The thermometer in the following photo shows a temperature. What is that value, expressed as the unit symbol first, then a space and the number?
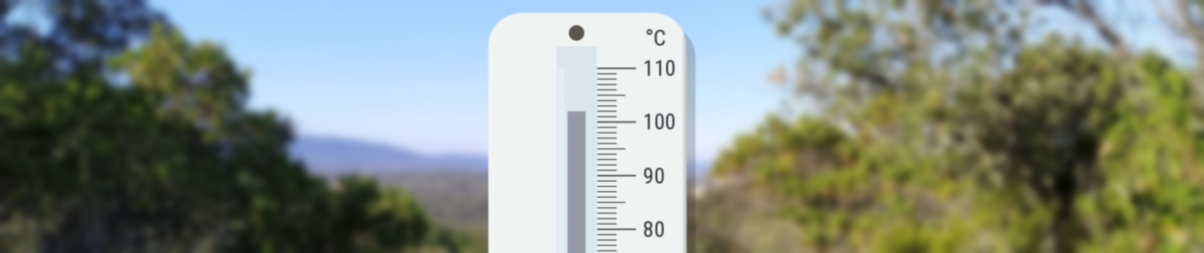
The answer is °C 102
